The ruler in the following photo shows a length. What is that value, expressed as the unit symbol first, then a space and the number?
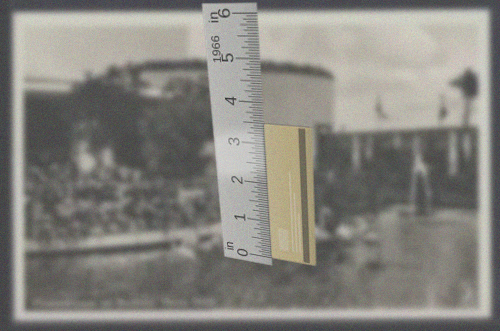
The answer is in 3.5
